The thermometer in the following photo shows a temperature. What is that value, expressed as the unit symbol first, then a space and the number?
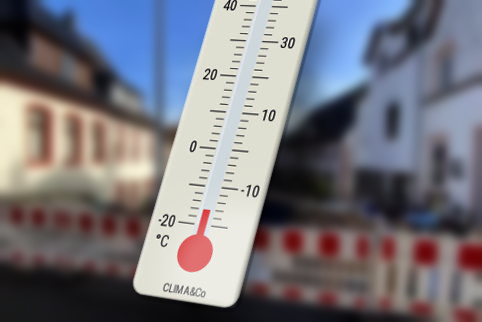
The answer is °C -16
